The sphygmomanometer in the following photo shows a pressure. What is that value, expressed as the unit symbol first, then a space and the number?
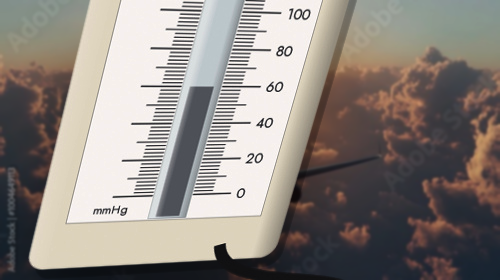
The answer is mmHg 60
